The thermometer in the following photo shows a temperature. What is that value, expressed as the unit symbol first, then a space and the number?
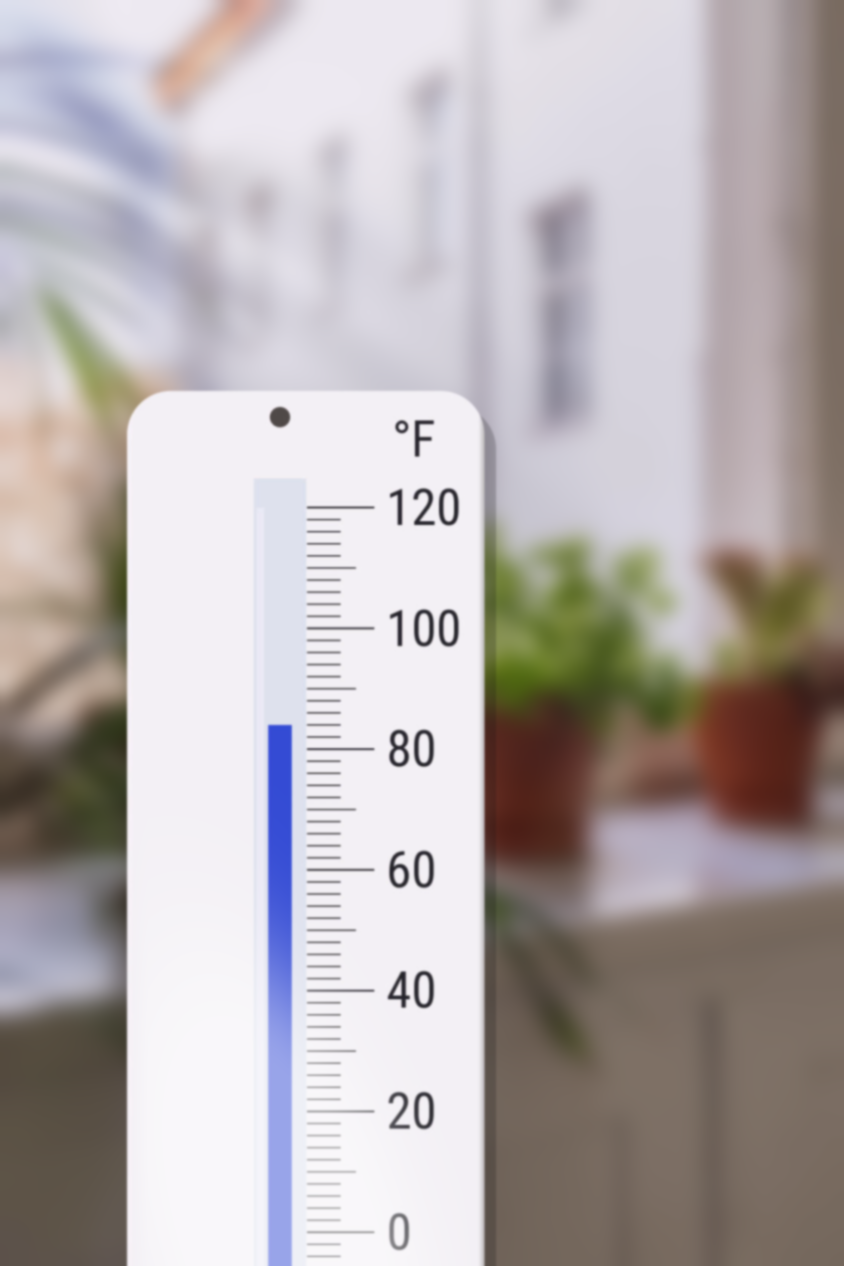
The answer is °F 84
